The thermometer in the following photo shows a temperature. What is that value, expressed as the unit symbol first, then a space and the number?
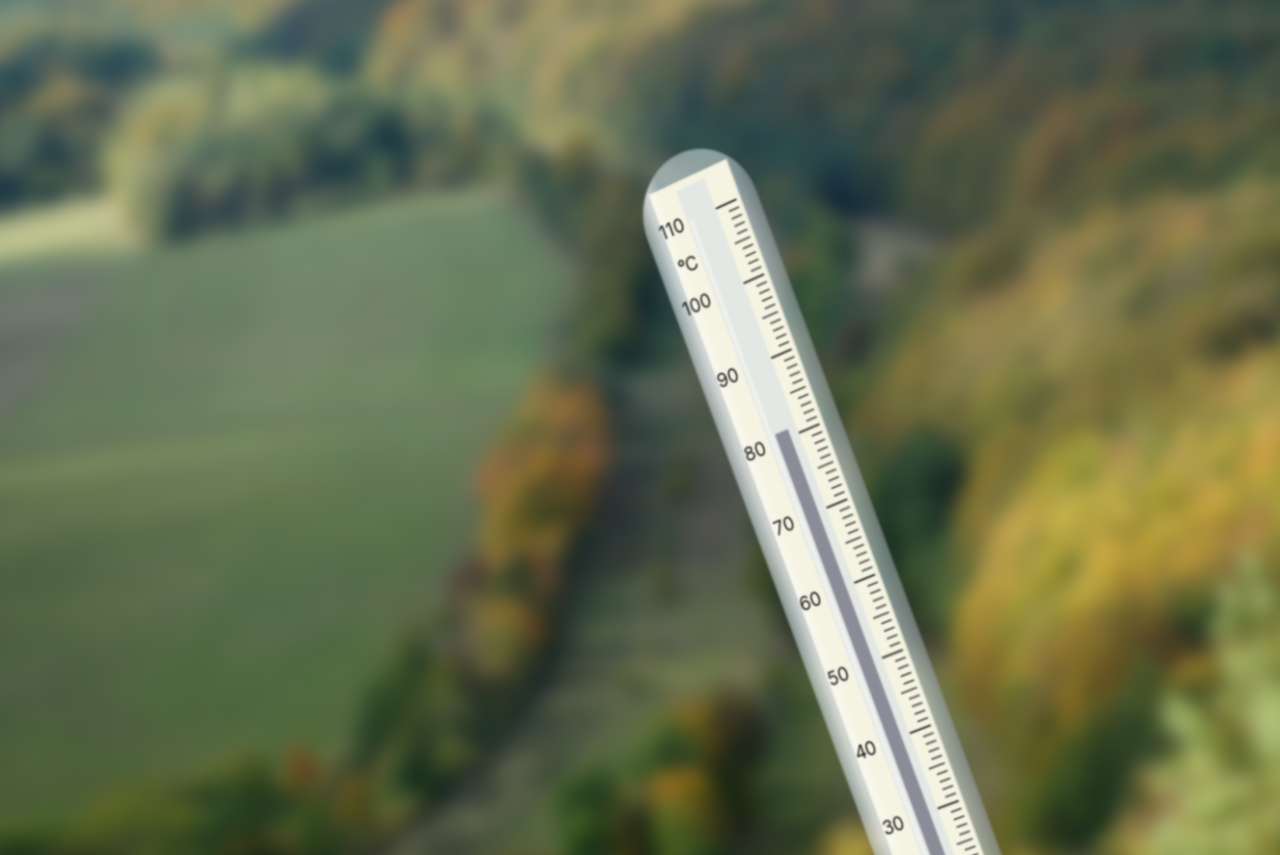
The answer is °C 81
